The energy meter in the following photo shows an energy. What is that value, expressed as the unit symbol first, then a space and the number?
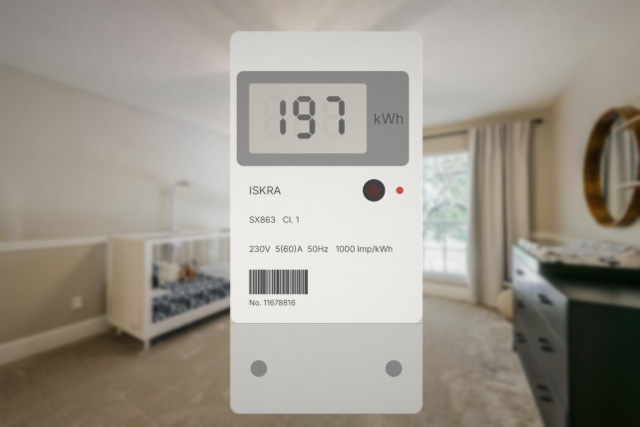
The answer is kWh 197
